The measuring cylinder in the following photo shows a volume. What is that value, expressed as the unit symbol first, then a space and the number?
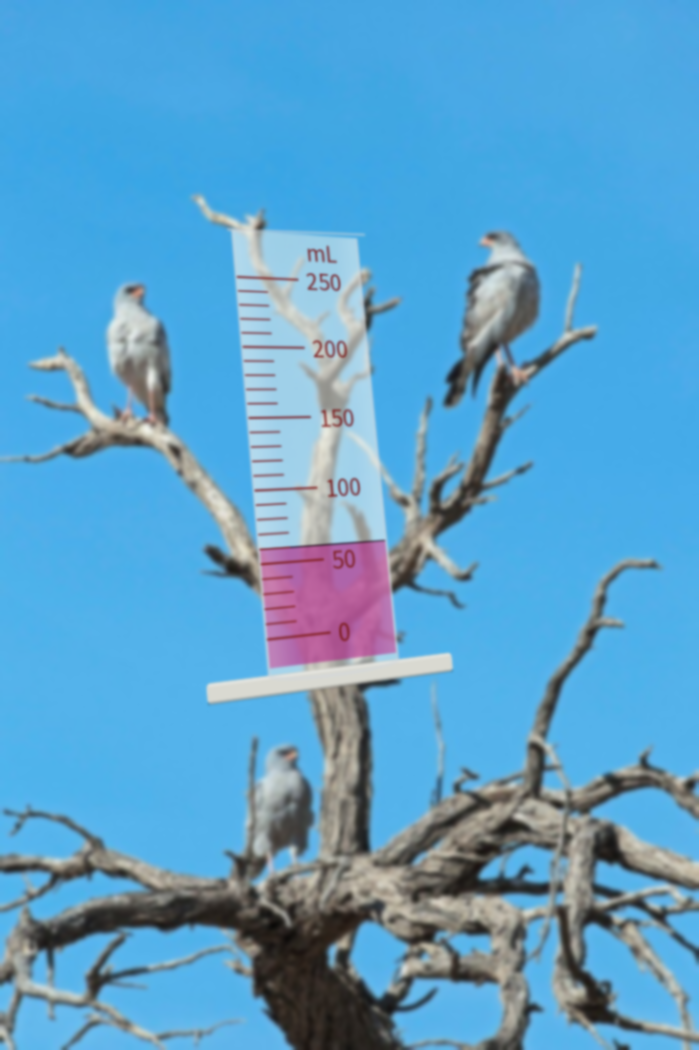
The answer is mL 60
